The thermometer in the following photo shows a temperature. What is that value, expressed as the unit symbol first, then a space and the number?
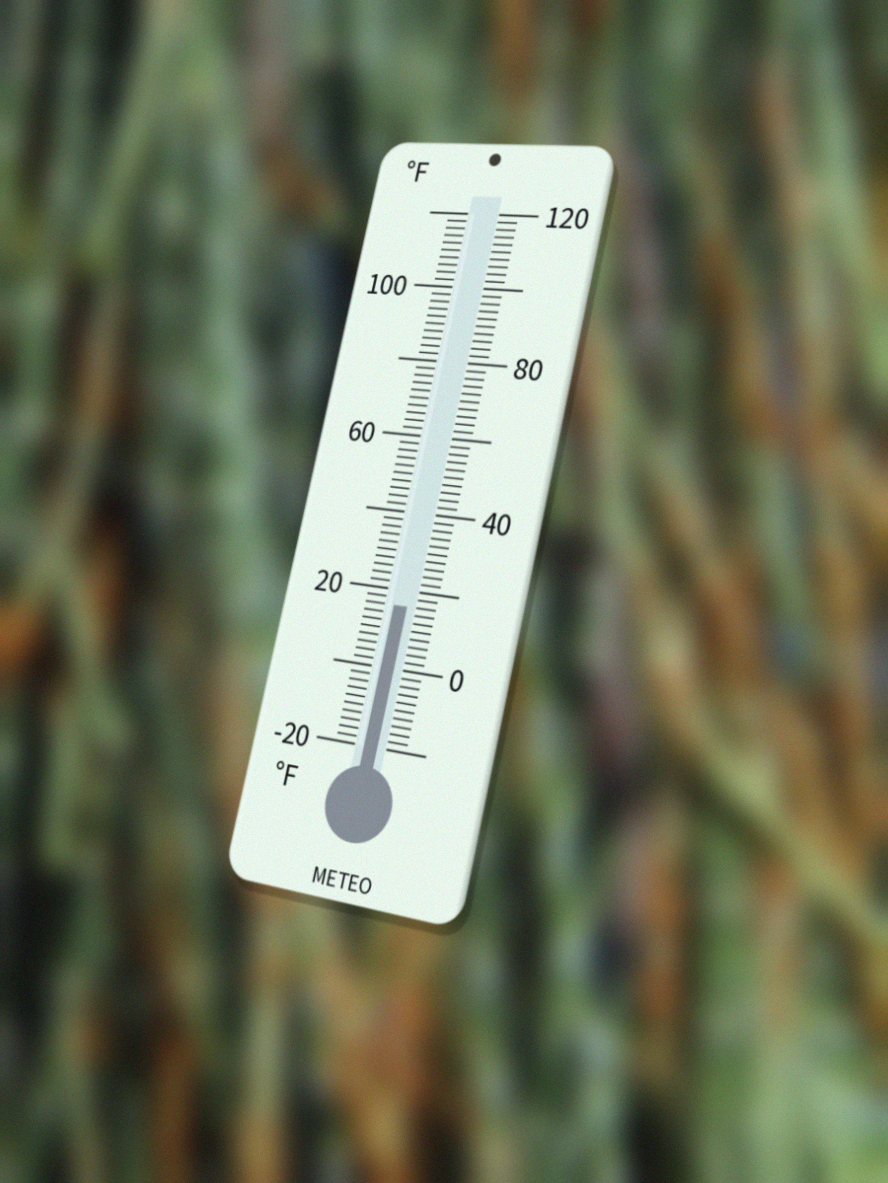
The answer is °F 16
